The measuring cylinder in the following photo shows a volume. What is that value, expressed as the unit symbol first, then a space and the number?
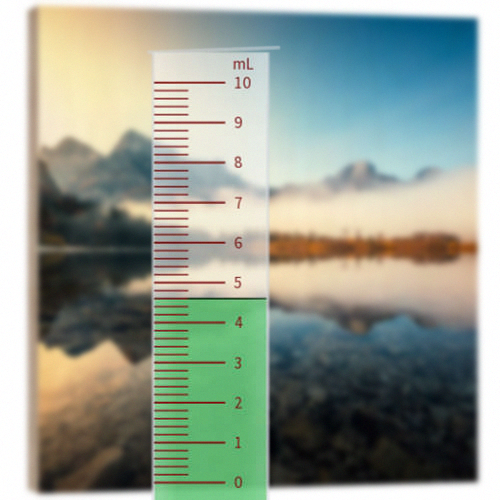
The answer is mL 4.6
